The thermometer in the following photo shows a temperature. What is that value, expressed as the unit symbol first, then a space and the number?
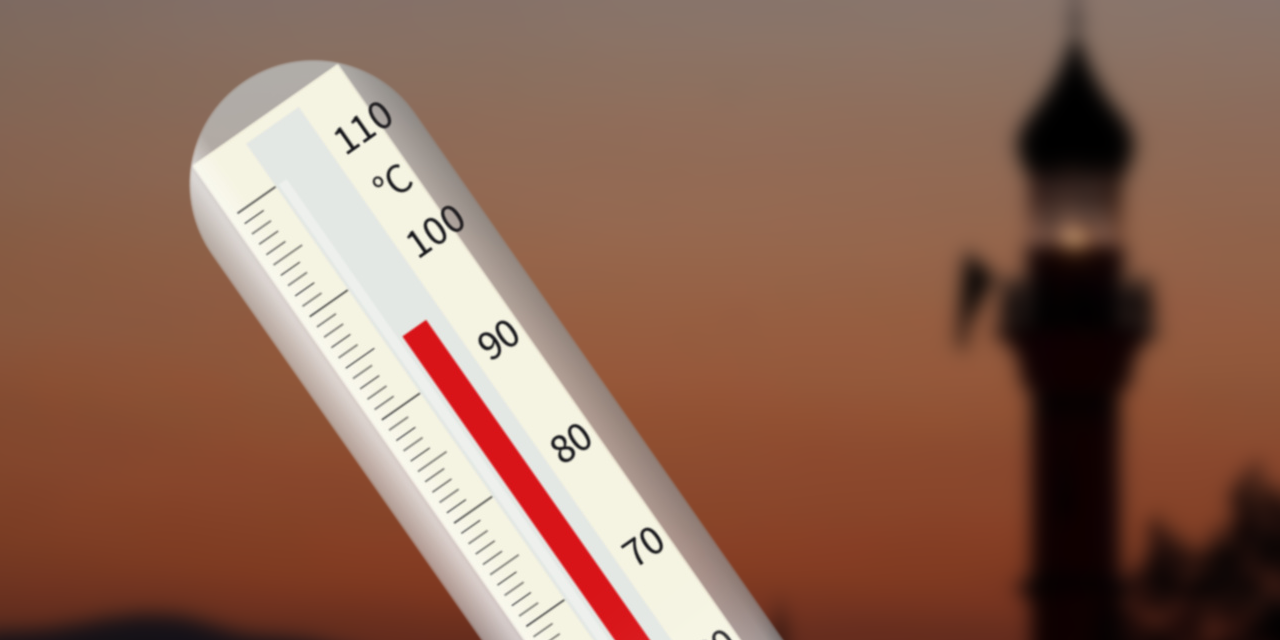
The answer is °C 94.5
